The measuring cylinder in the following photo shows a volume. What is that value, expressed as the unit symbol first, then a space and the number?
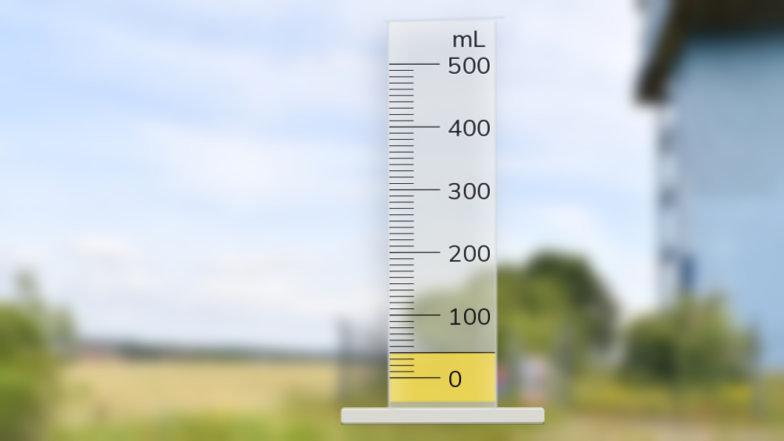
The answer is mL 40
